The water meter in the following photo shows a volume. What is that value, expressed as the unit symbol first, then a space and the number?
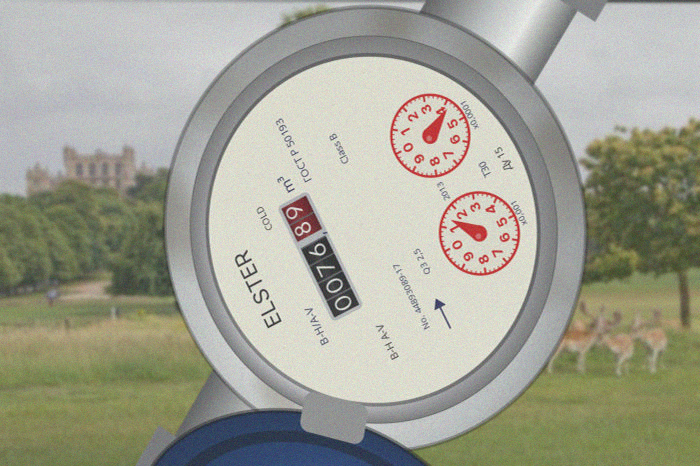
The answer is m³ 76.8914
